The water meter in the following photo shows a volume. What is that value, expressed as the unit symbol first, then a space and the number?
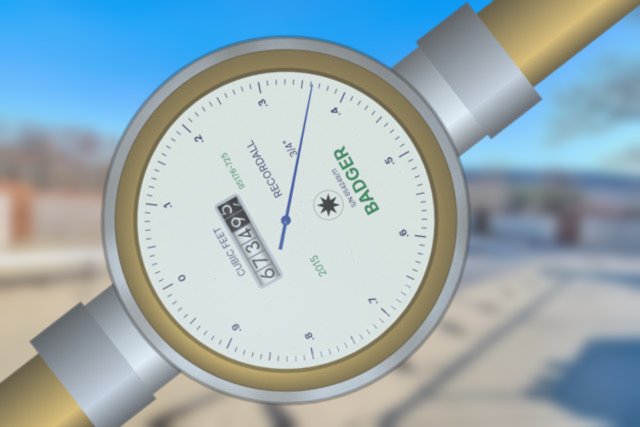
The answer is ft³ 673495.36
